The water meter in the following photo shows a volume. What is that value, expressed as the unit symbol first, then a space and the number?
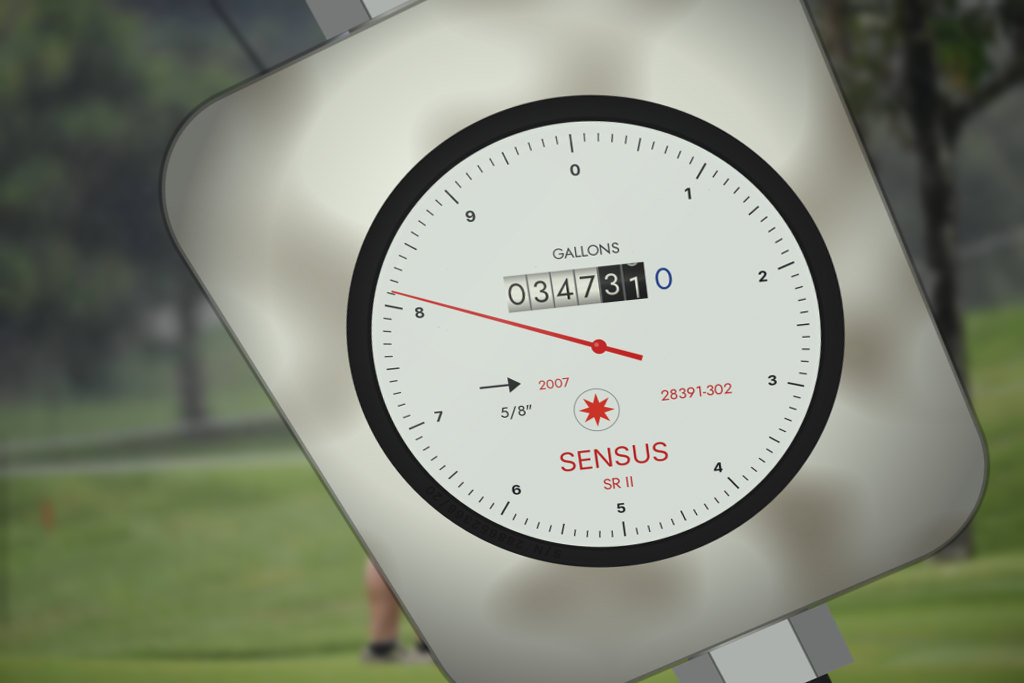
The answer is gal 347308.1
